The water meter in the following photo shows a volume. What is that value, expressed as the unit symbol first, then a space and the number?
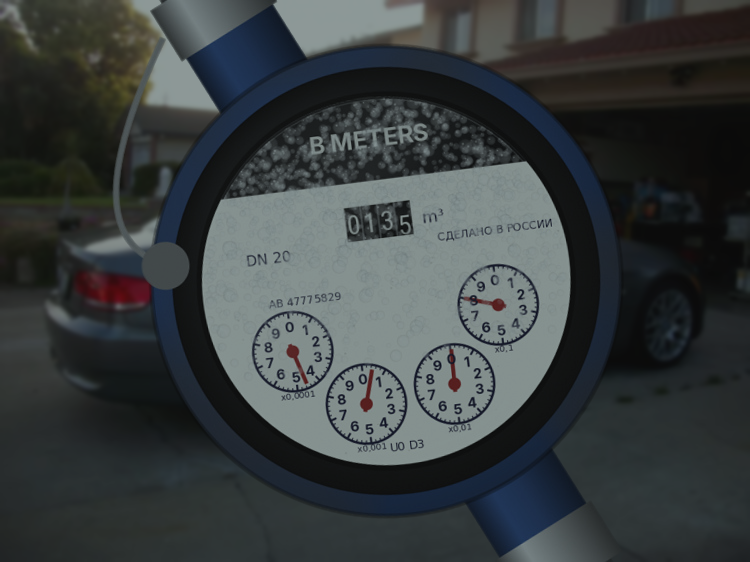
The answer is m³ 134.8004
